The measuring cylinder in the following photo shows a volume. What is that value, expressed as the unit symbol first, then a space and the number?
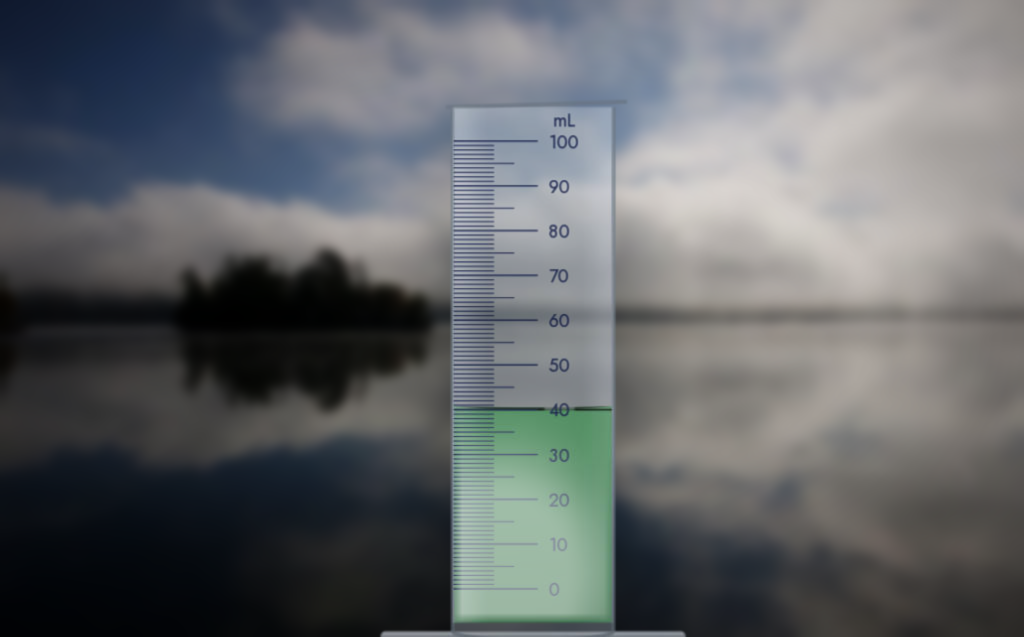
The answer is mL 40
